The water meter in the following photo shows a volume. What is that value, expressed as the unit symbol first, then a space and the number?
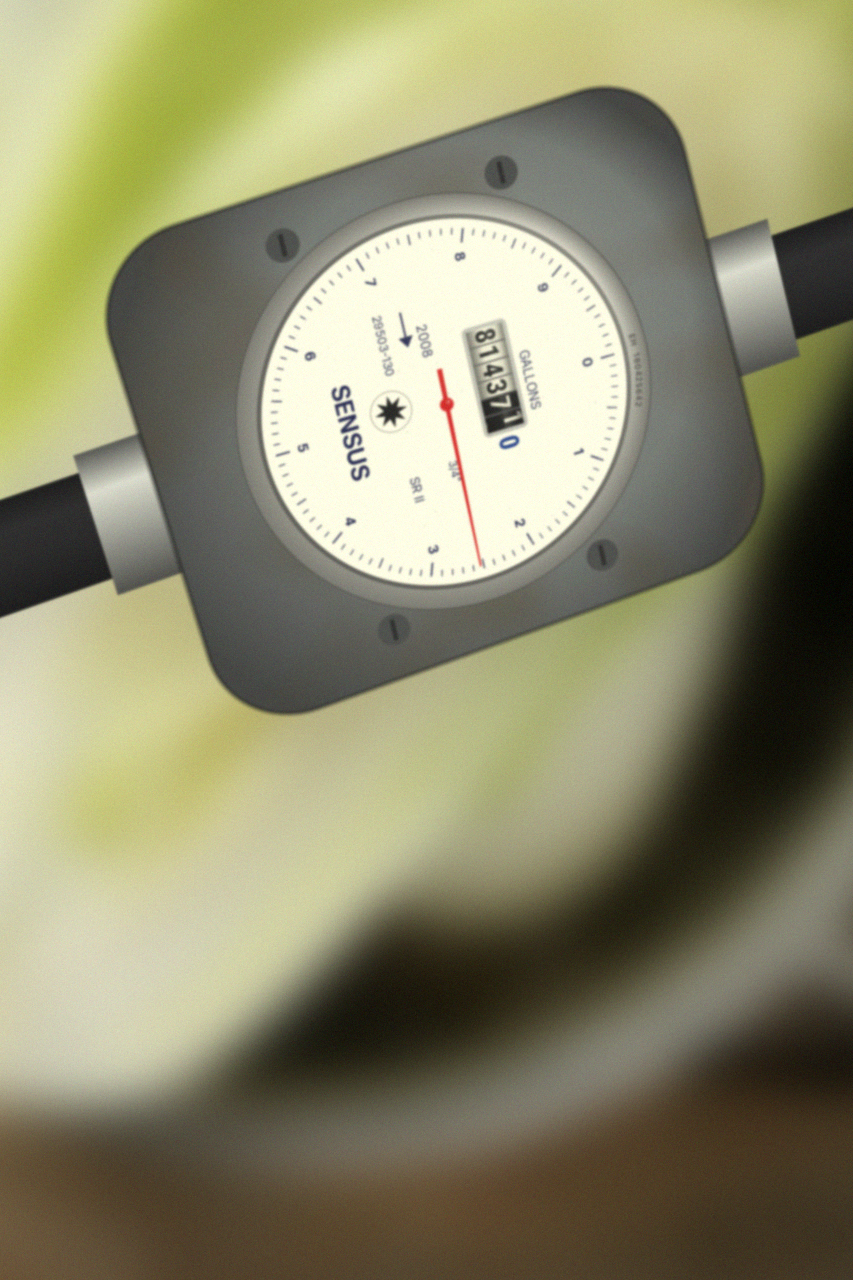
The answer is gal 8143712.5
